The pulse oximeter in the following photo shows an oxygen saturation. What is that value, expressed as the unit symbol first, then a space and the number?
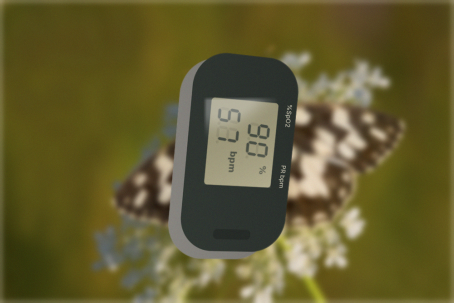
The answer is % 90
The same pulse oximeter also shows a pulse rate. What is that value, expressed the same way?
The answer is bpm 57
